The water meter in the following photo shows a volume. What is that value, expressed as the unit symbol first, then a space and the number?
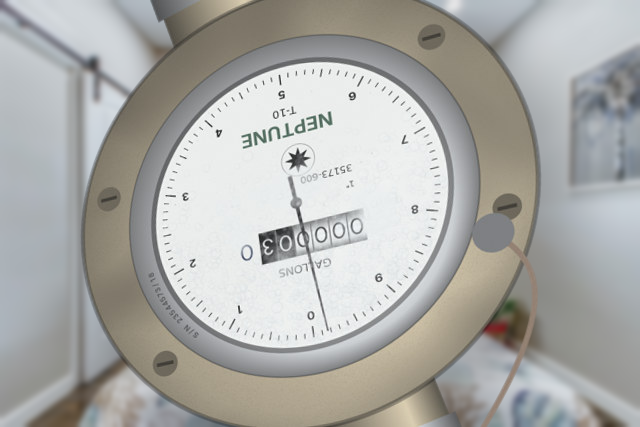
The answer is gal 29.8
